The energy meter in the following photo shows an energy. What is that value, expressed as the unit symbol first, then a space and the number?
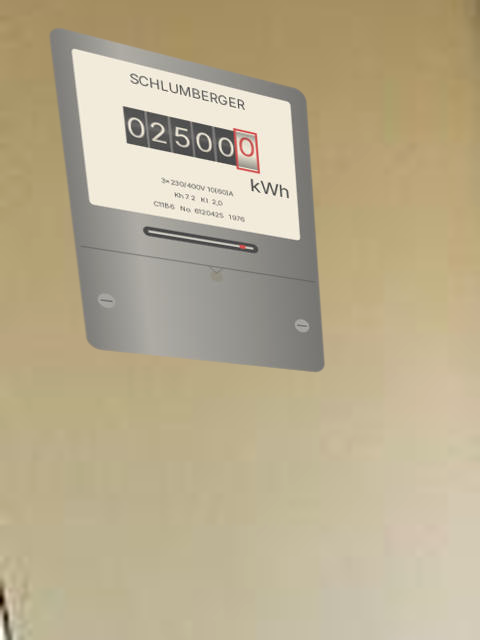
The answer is kWh 2500.0
